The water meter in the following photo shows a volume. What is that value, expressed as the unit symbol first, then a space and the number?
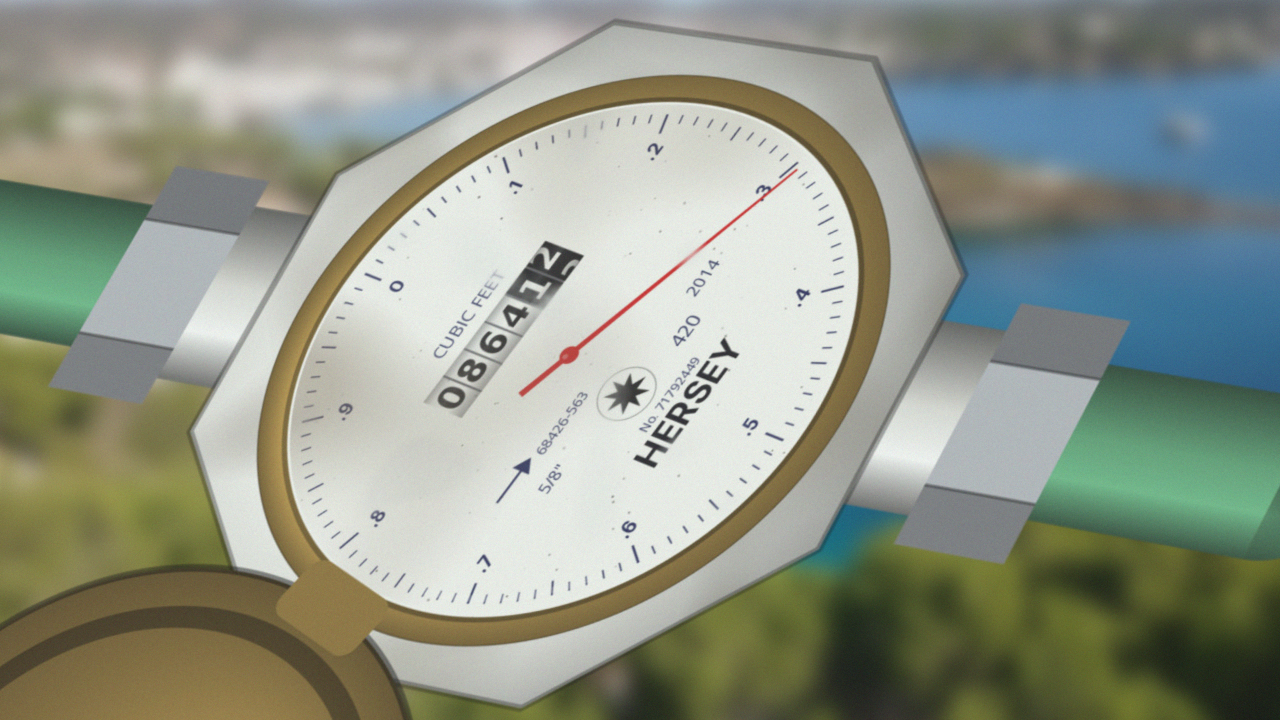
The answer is ft³ 86412.30
